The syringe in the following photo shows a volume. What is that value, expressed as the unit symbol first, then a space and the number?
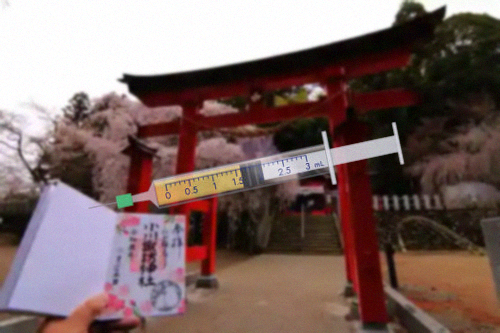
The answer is mL 1.6
